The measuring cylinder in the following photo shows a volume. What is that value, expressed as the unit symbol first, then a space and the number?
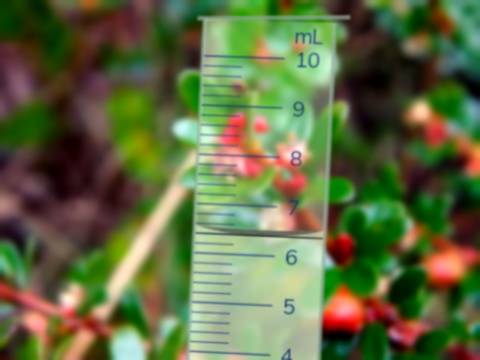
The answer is mL 6.4
